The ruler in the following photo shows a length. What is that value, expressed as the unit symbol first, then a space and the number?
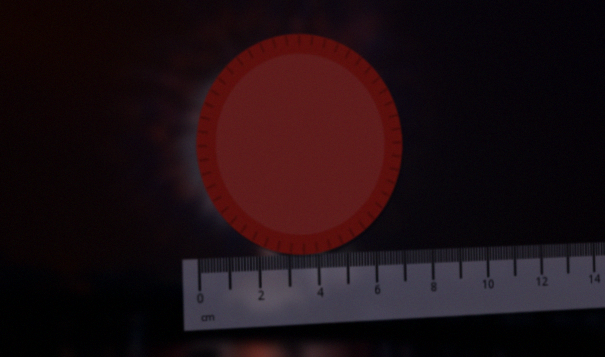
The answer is cm 7
